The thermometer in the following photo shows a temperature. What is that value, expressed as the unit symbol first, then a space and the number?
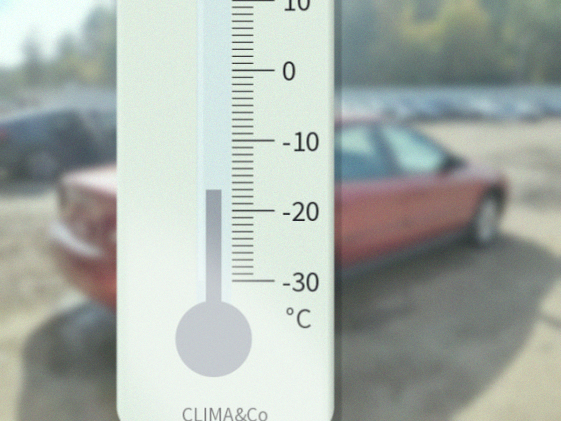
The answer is °C -17
